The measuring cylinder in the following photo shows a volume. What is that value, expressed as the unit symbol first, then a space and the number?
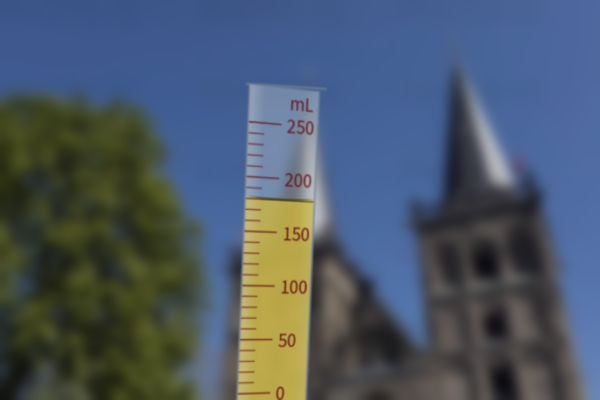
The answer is mL 180
